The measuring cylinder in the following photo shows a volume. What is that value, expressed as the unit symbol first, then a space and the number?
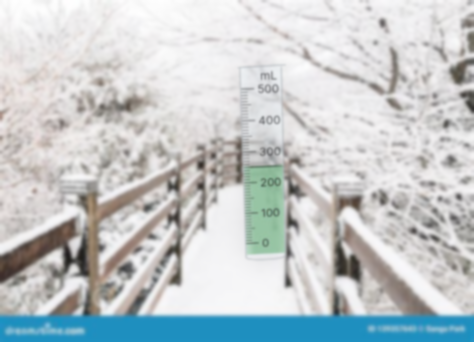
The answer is mL 250
